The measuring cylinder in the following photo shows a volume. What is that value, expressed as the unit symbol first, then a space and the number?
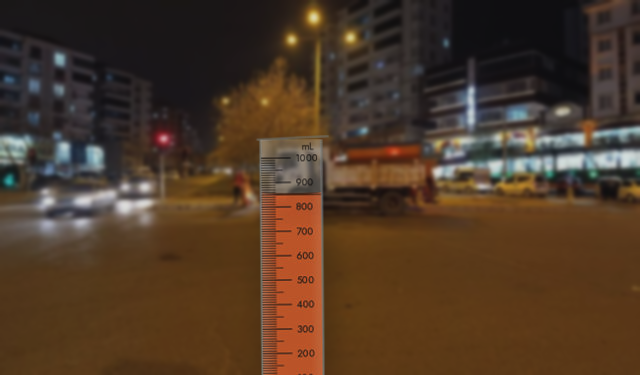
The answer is mL 850
